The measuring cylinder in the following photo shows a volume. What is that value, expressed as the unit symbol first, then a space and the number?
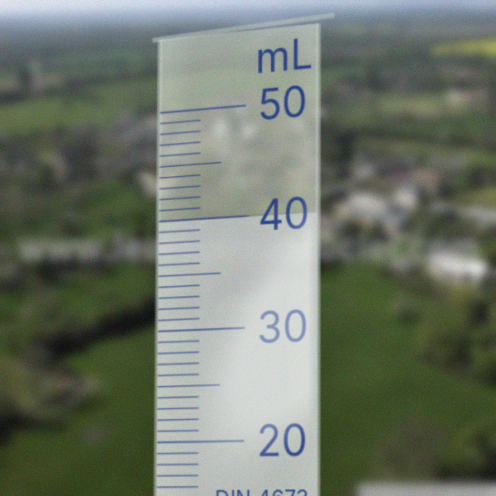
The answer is mL 40
